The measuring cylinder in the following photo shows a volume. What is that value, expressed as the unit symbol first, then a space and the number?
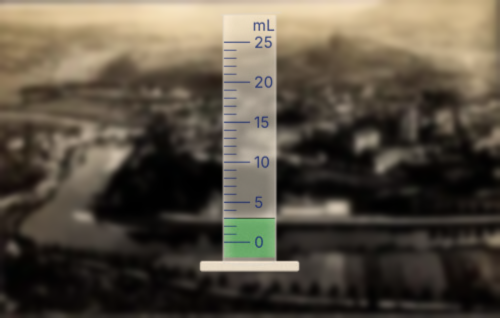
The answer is mL 3
